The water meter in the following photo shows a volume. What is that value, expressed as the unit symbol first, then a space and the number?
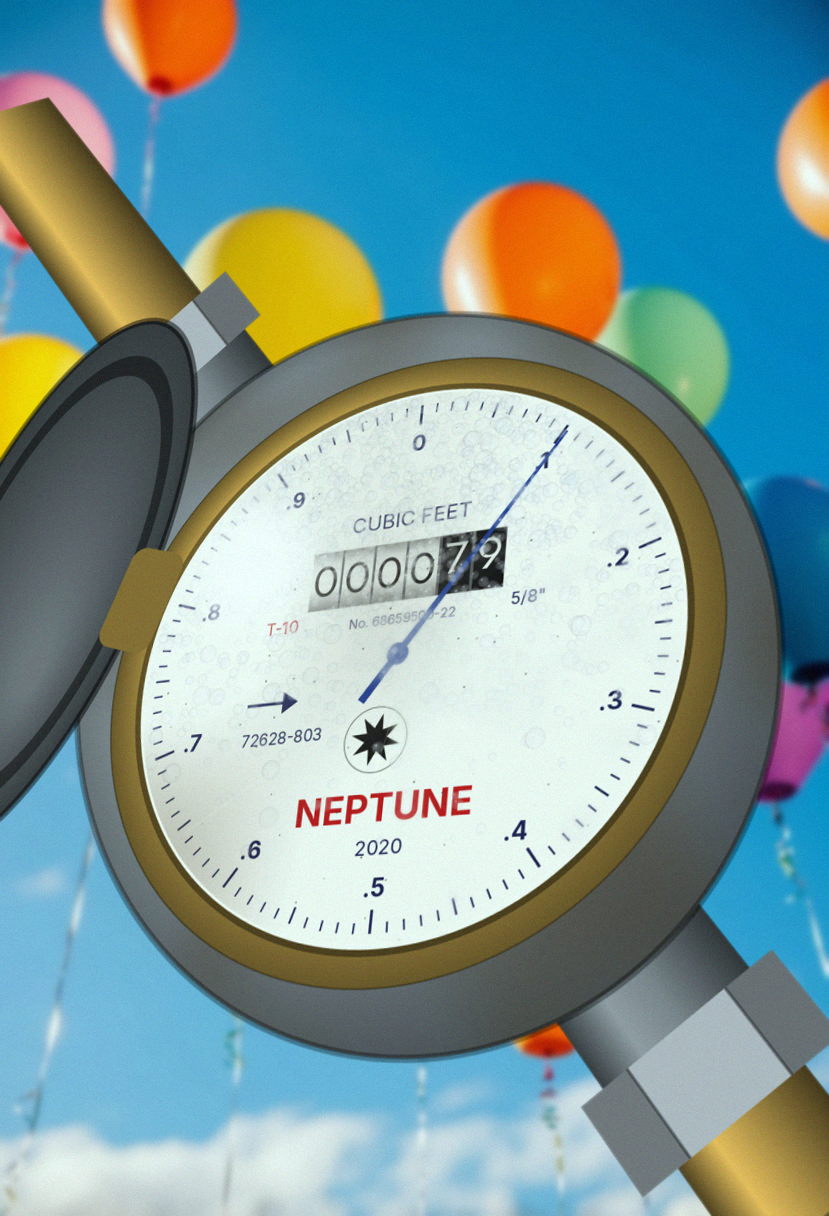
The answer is ft³ 79.10
